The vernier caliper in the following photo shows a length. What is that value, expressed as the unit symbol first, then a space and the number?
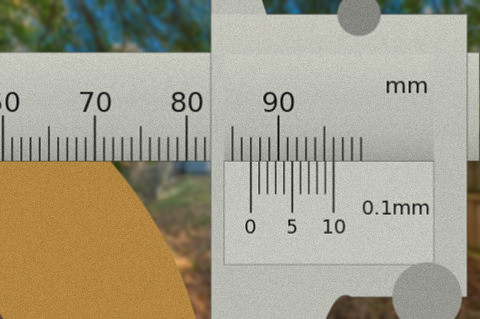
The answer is mm 87.0
